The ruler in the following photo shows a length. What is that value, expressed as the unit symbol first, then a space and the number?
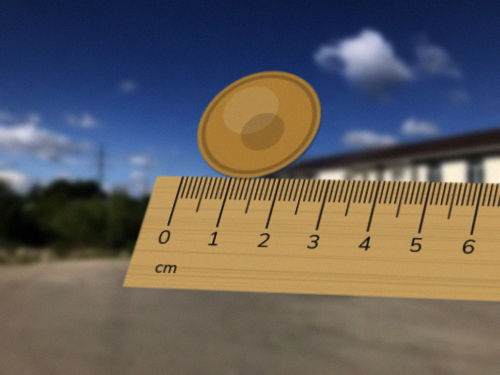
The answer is cm 2.5
